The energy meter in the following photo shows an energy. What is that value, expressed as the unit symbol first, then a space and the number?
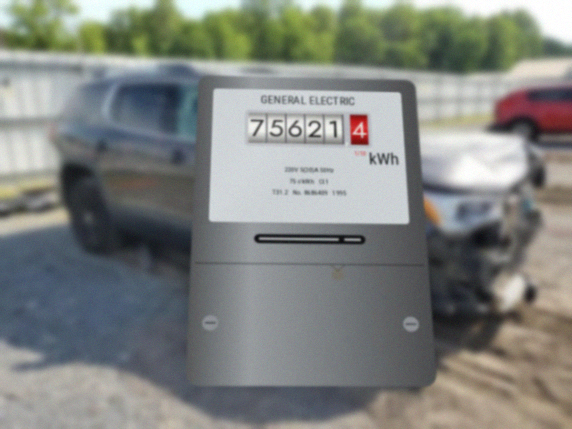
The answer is kWh 75621.4
